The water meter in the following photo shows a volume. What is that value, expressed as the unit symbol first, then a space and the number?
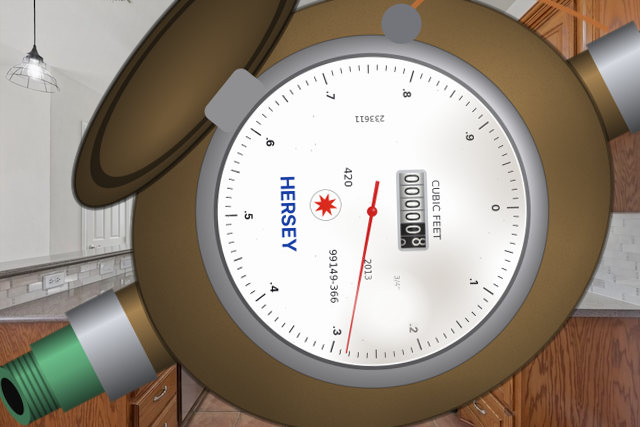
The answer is ft³ 8.28
